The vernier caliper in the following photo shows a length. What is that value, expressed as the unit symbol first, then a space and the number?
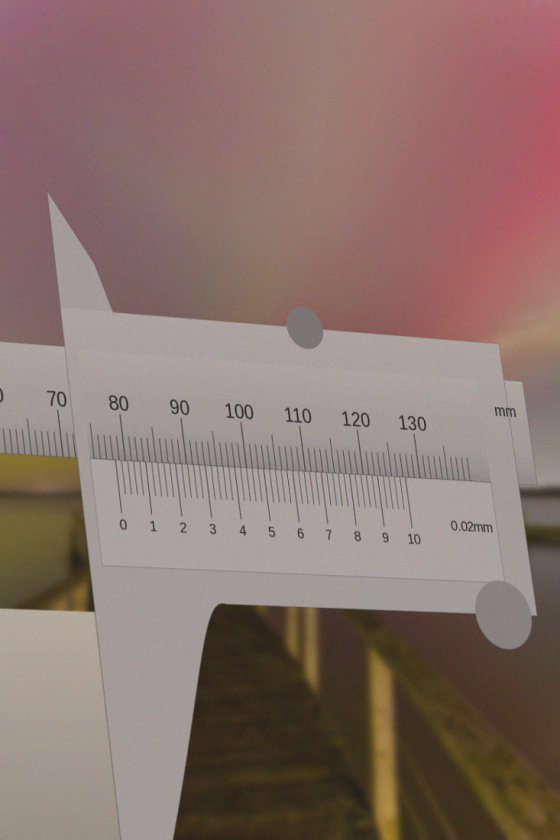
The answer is mm 78.4
